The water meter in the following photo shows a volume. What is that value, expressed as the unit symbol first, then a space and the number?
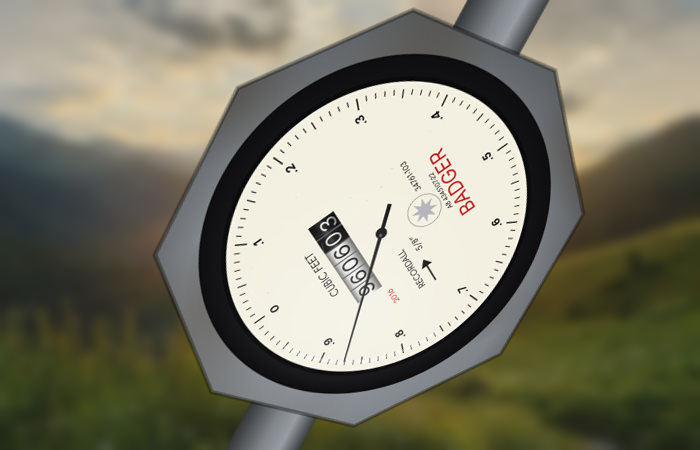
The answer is ft³ 960602.87
